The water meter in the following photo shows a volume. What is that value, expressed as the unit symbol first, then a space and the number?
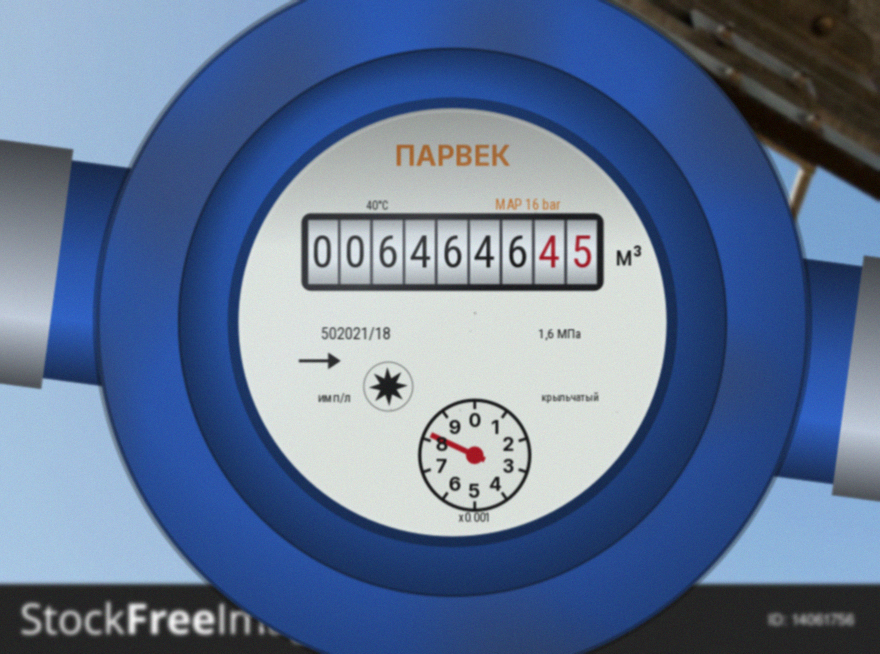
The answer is m³ 64646.458
